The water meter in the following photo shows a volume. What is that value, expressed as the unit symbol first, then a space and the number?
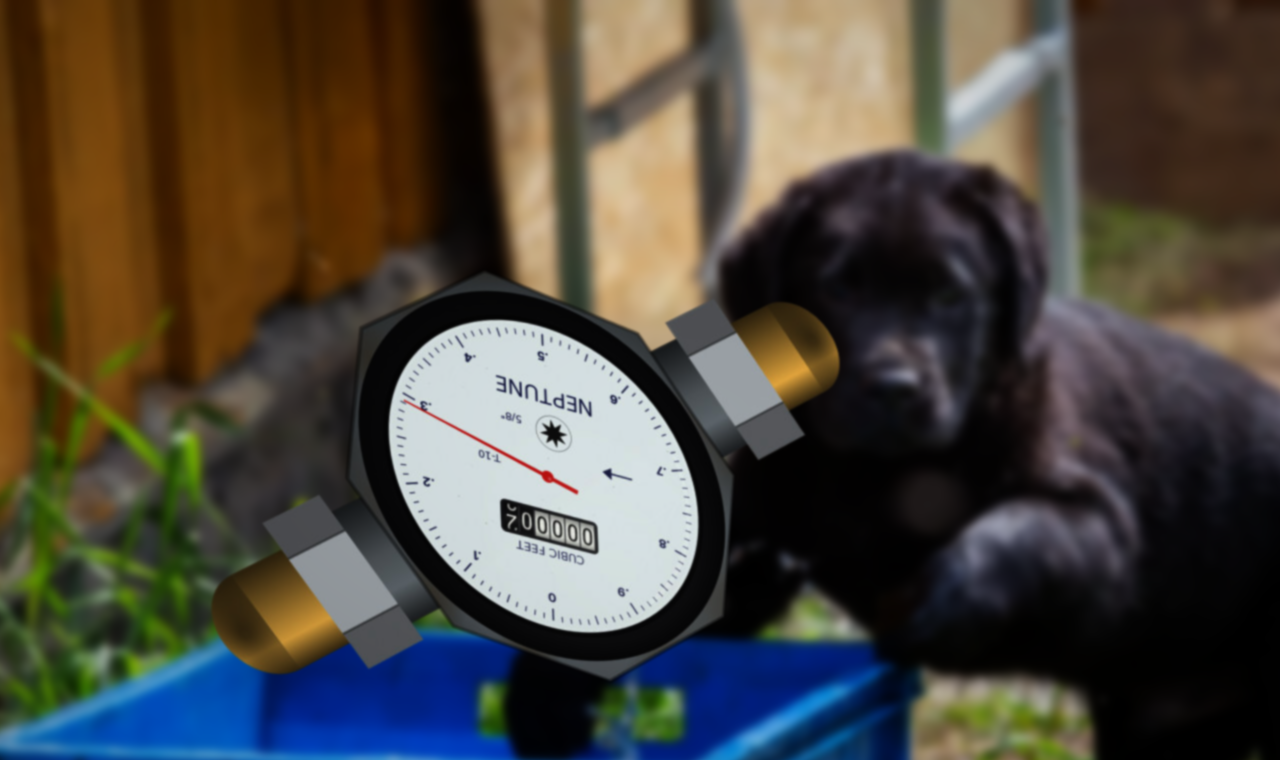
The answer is ft³ 2.29
